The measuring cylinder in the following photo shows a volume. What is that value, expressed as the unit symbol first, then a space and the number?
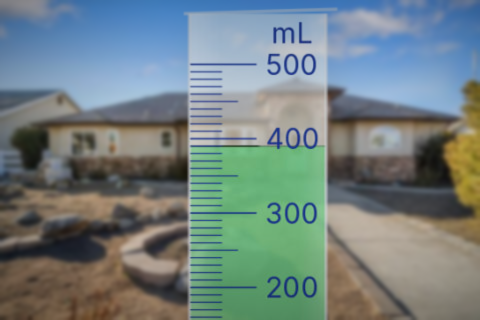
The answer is mL 390
